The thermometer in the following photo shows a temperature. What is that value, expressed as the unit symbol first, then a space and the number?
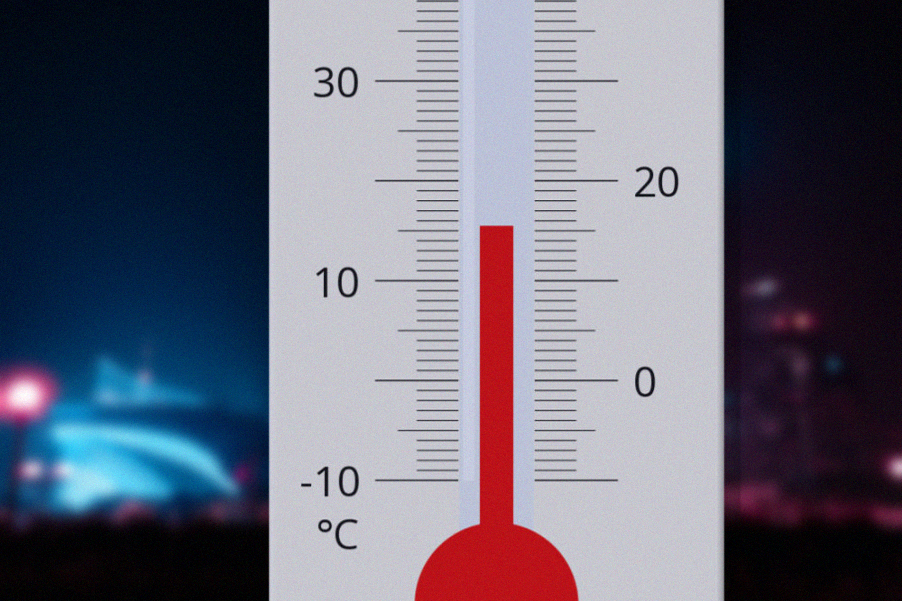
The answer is °C 15.5
